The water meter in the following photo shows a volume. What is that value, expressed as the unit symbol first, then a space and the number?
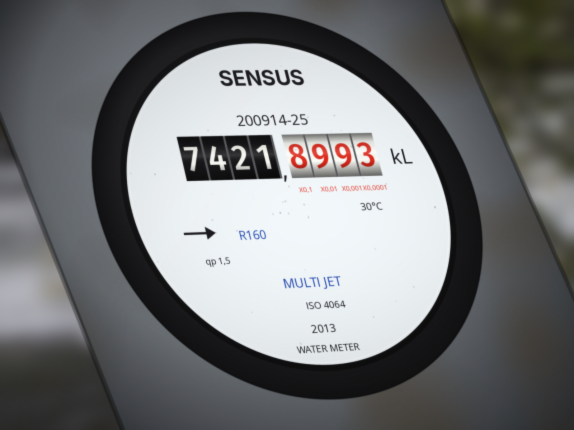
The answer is kL 7421.8993
